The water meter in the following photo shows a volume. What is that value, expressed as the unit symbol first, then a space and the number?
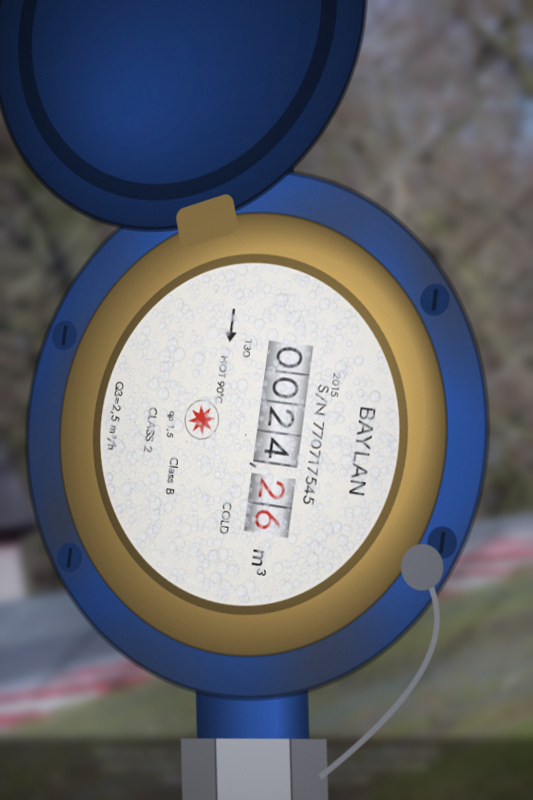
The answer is m³ 24.26
